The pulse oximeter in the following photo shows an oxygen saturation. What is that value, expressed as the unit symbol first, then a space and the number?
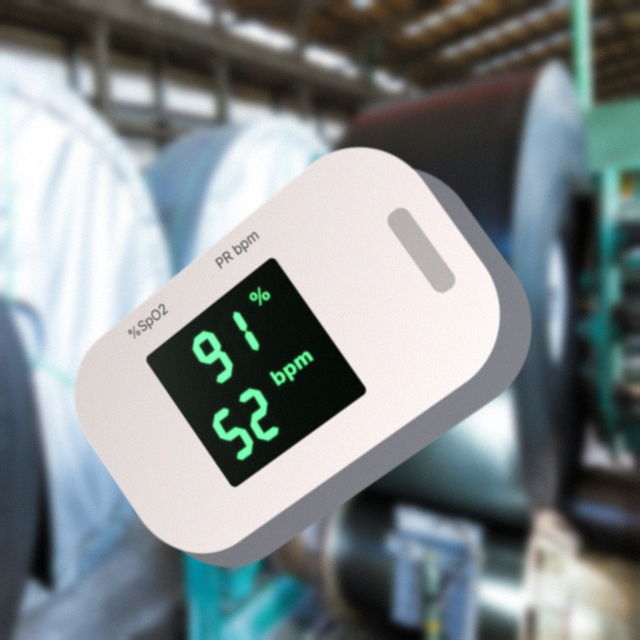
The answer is % 91
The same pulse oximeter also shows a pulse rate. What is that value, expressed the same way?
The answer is bpm 52
